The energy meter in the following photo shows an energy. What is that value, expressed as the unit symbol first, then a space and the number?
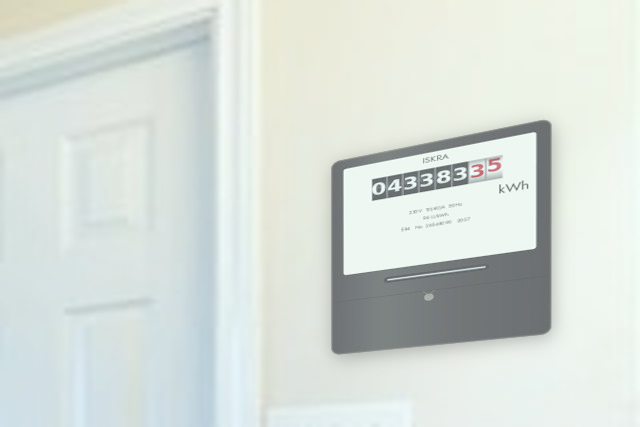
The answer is kWh 43383.35
